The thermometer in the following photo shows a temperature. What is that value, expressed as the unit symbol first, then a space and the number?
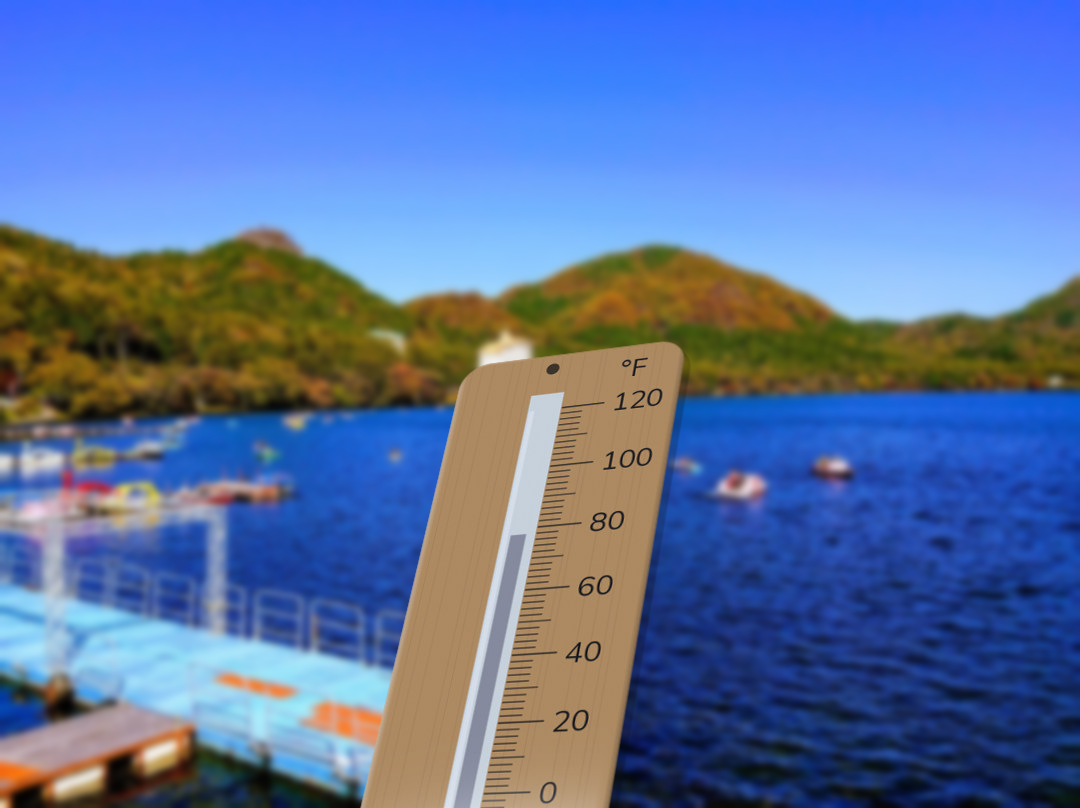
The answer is °F 78
